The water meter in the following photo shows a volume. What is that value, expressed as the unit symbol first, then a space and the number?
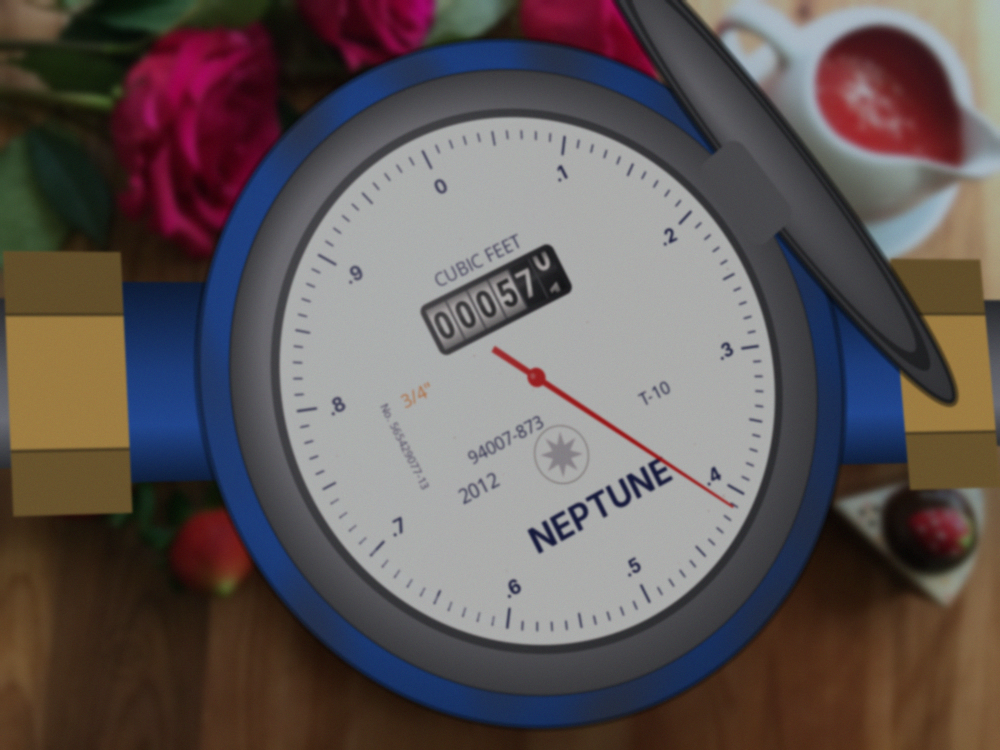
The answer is ft³ 570.41
